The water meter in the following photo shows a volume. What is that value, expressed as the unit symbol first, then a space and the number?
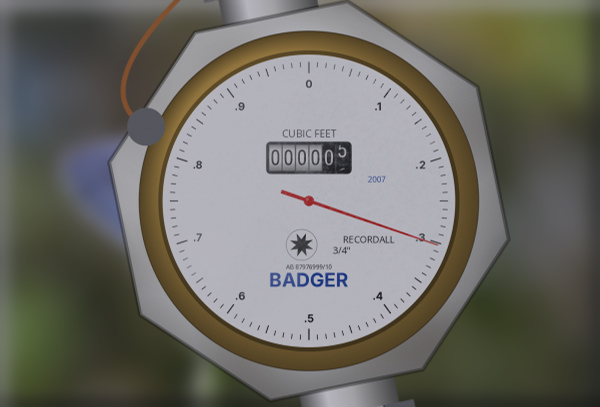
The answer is ft³ 5.30
